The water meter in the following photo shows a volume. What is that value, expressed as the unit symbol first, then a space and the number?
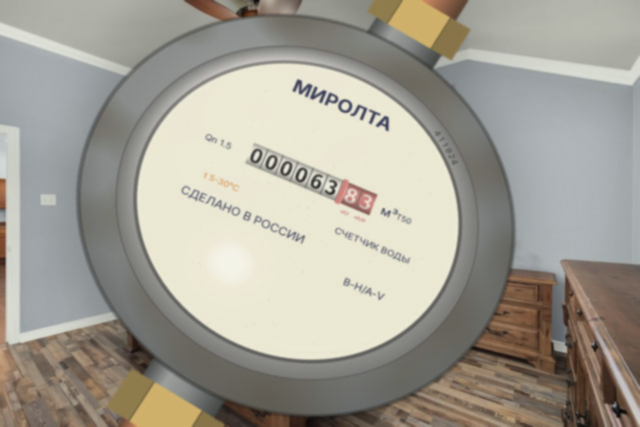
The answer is m³ 63.83
